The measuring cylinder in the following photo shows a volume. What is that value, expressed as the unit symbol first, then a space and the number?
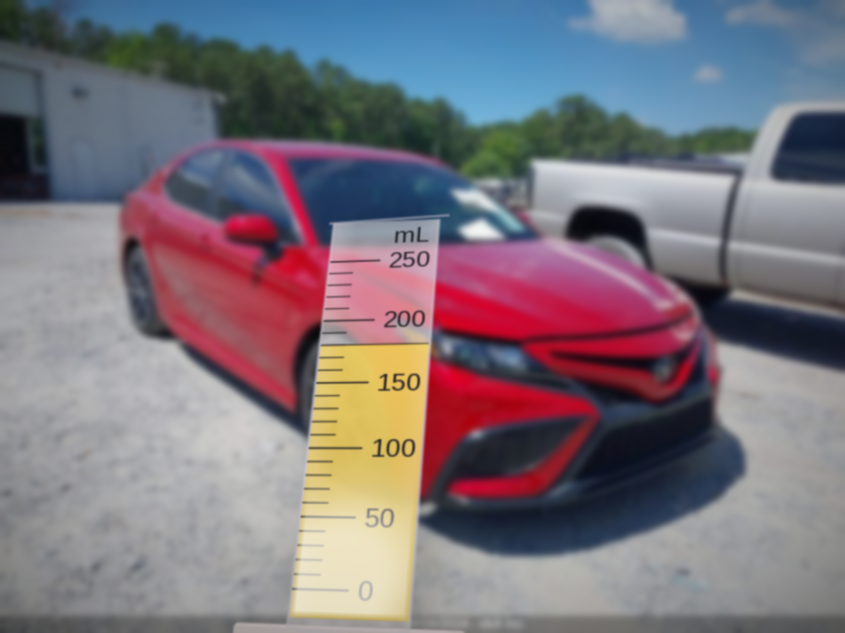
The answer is mL 180
